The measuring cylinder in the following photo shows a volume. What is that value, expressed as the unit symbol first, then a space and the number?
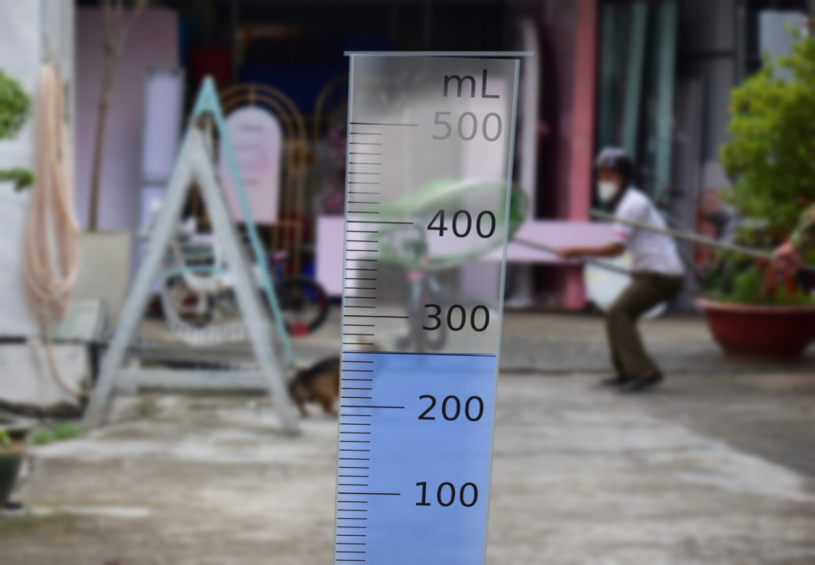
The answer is mL 260
